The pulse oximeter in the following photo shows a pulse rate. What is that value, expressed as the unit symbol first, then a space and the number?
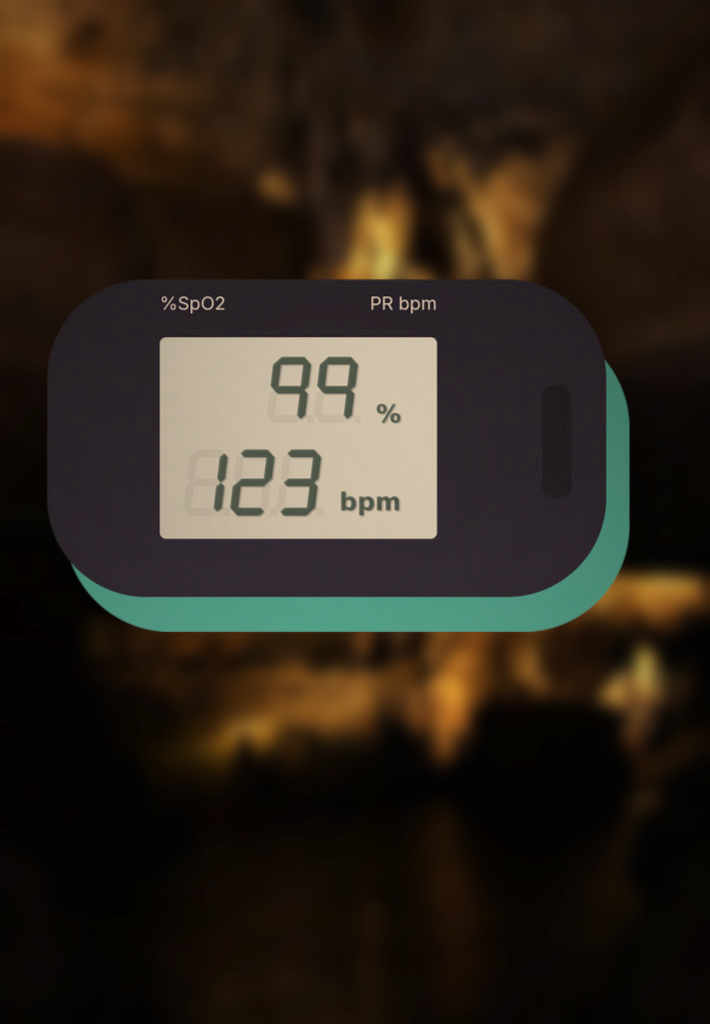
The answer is bpm 123
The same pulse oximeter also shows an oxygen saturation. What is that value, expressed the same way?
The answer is % 99
